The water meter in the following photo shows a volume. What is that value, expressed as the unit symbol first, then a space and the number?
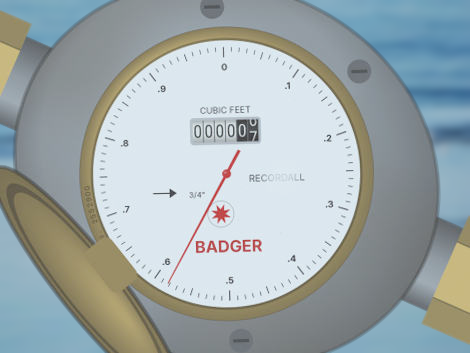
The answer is ft³ 6.58
